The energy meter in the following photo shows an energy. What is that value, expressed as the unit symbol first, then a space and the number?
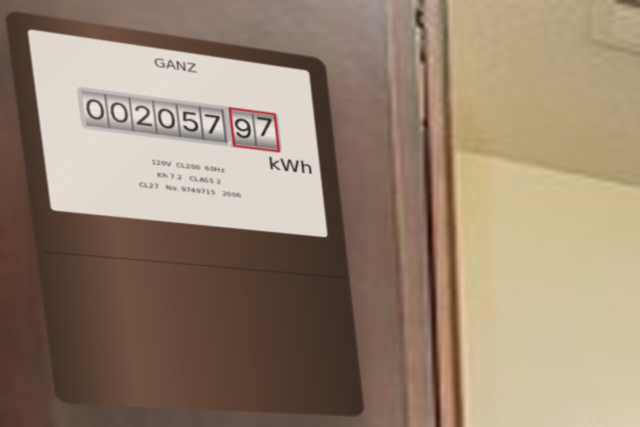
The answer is kWh 2057.97
